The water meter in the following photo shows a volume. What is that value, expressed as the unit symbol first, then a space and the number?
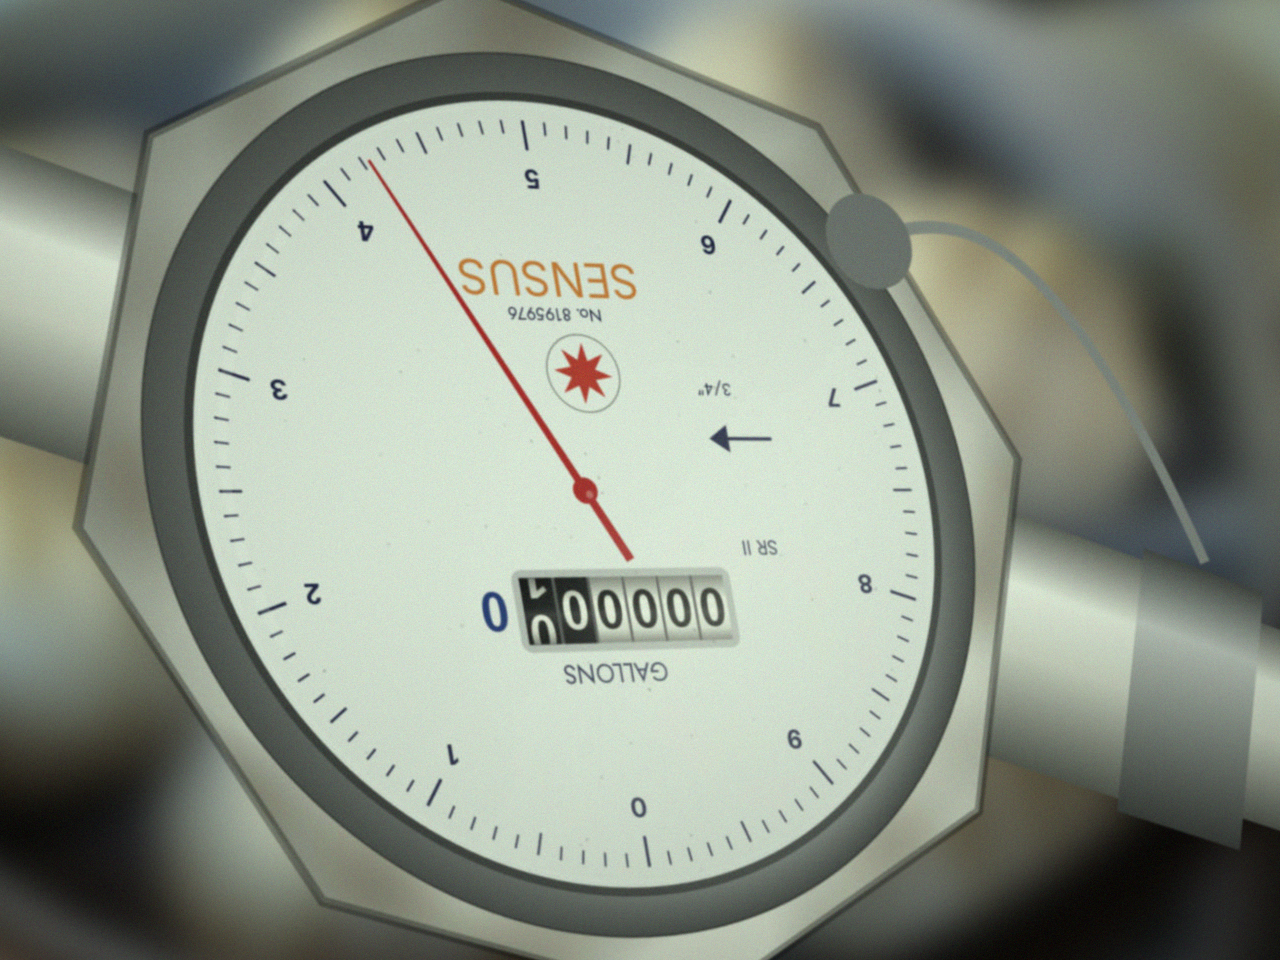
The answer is gal 4.2
